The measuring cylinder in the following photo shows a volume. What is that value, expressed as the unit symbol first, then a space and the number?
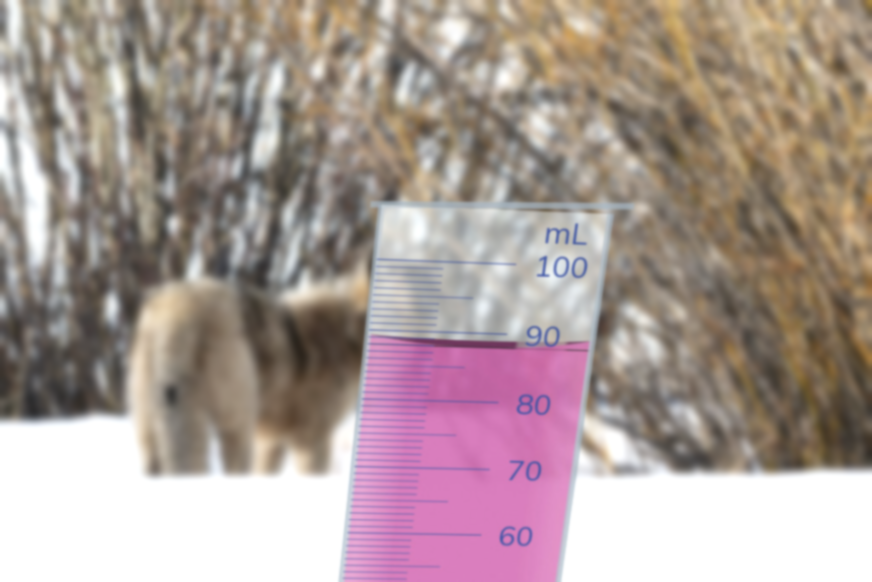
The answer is mL 88
